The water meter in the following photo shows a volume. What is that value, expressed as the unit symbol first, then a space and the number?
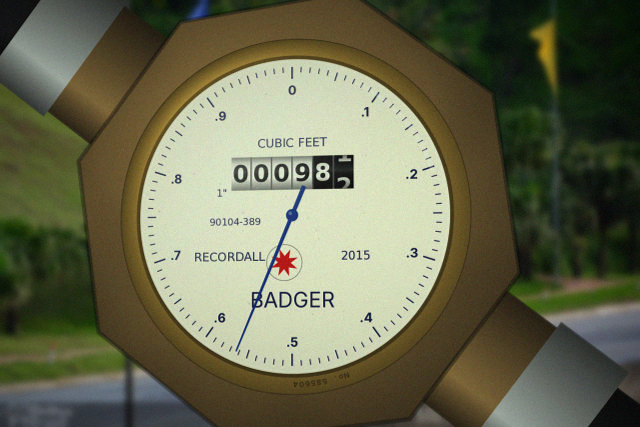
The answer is ft³ 981.56
